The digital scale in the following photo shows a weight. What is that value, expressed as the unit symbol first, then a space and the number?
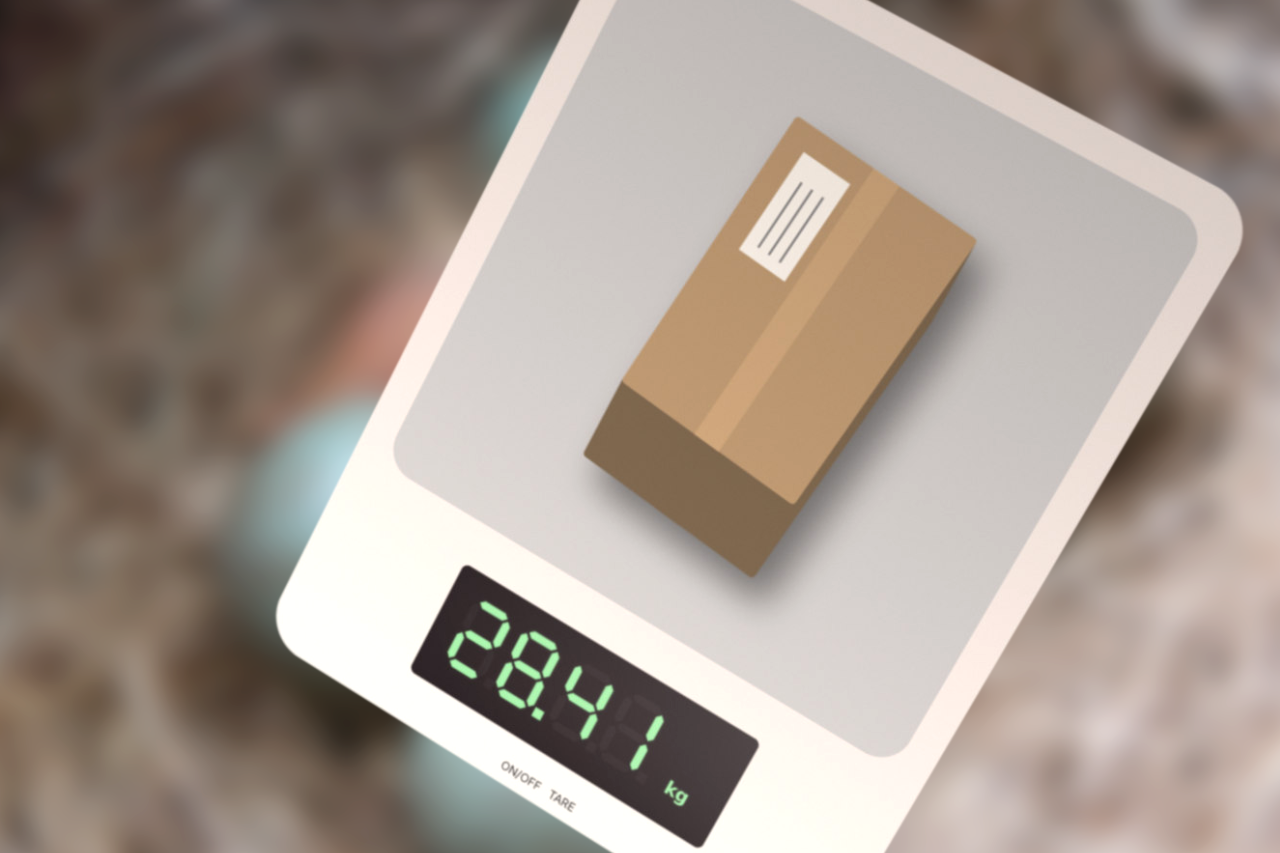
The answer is kg 28.41
